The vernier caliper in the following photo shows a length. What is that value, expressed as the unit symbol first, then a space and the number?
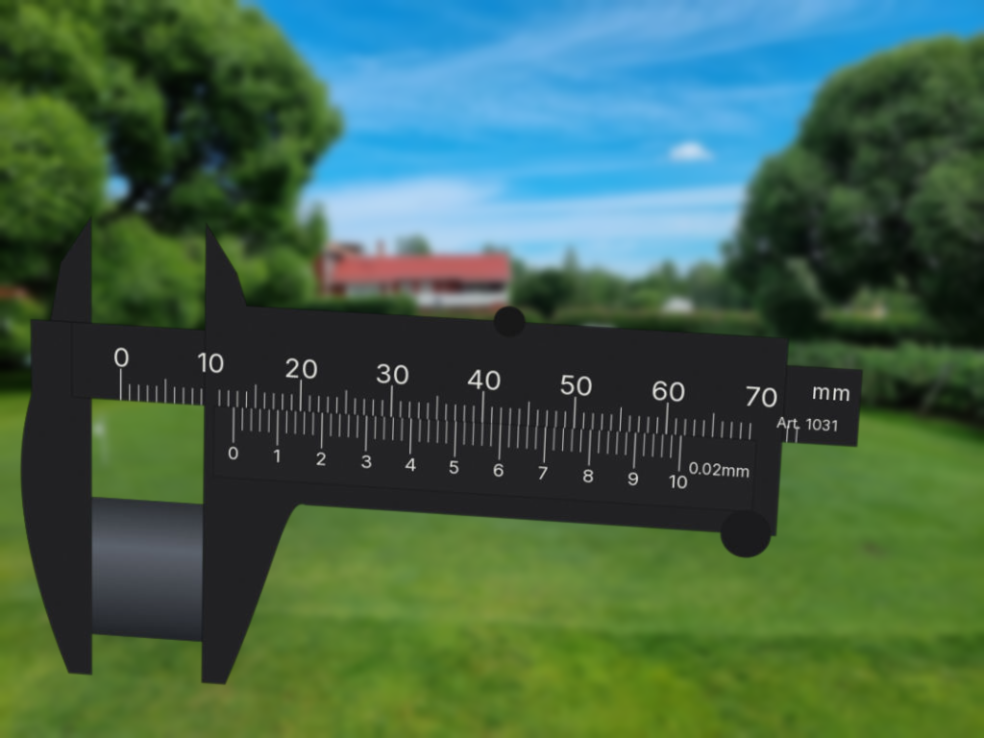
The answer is mm 12.6
